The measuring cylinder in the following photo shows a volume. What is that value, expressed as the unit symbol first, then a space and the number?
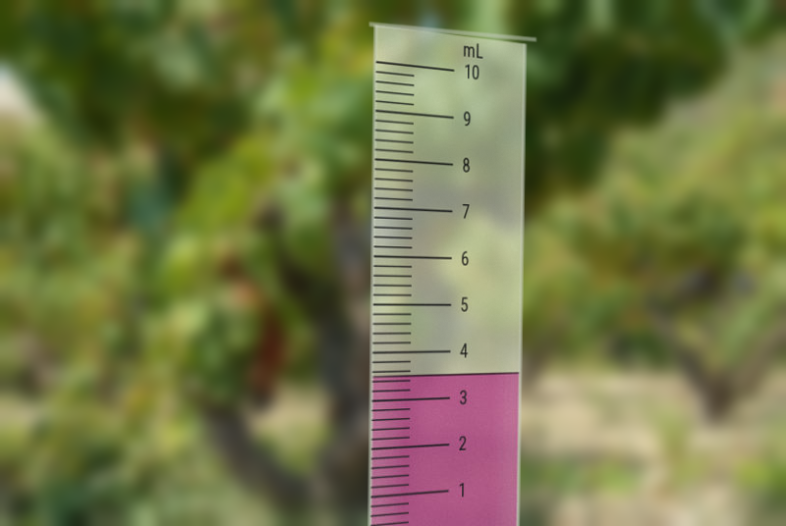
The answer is mL 3.5
